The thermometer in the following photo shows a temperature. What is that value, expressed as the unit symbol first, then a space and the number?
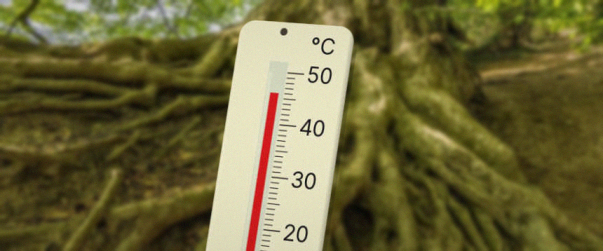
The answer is °C 46
